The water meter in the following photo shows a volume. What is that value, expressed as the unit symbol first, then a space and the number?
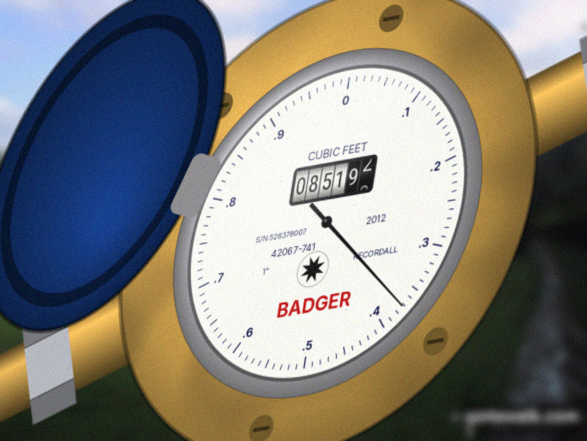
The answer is ft³ 85192.37
